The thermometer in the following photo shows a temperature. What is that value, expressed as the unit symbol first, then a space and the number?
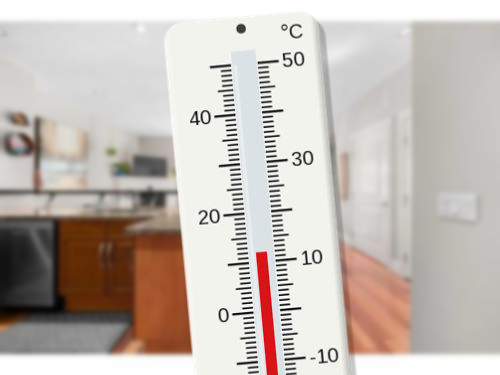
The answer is °C 12
